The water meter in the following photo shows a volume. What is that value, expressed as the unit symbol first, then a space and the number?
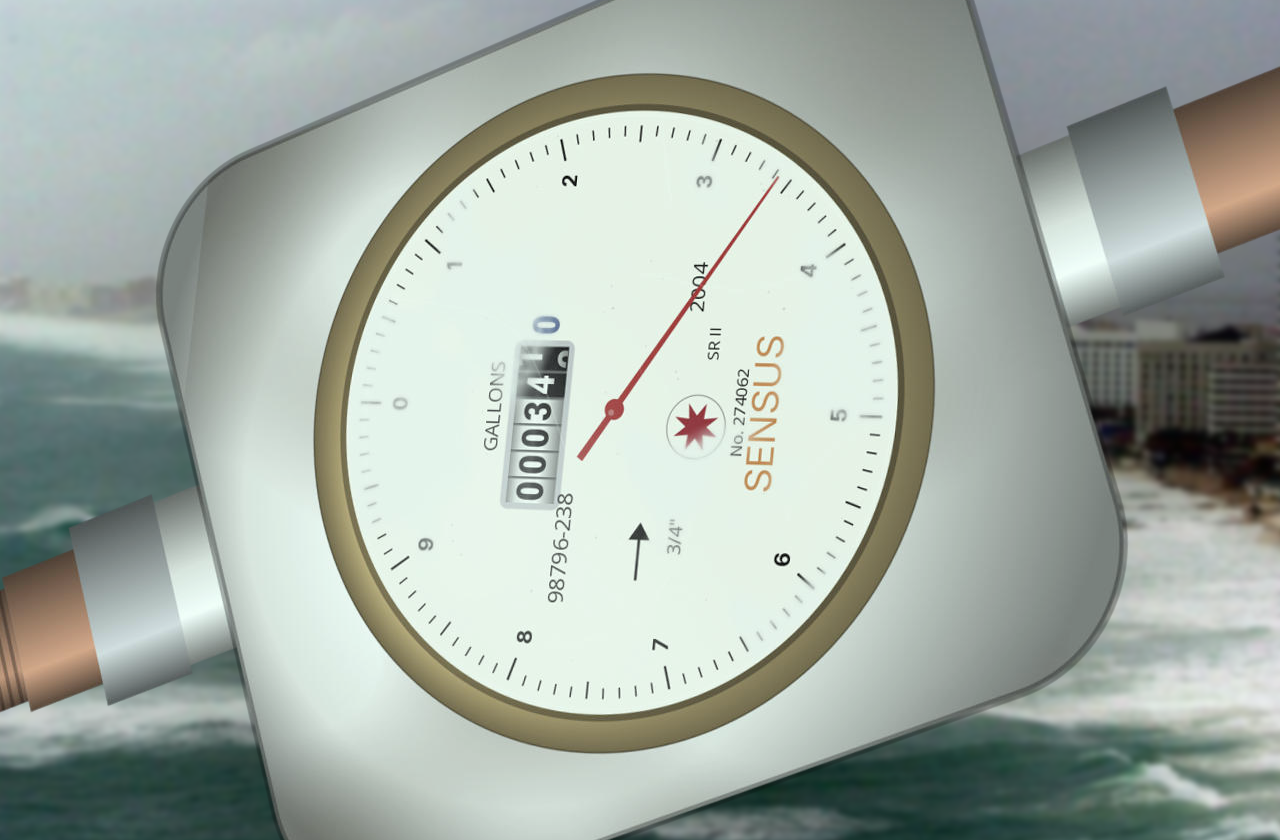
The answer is gal 3413.4
